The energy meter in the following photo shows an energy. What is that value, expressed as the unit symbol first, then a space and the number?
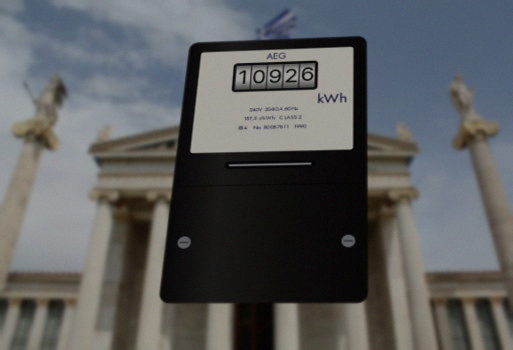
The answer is kWh 10926
